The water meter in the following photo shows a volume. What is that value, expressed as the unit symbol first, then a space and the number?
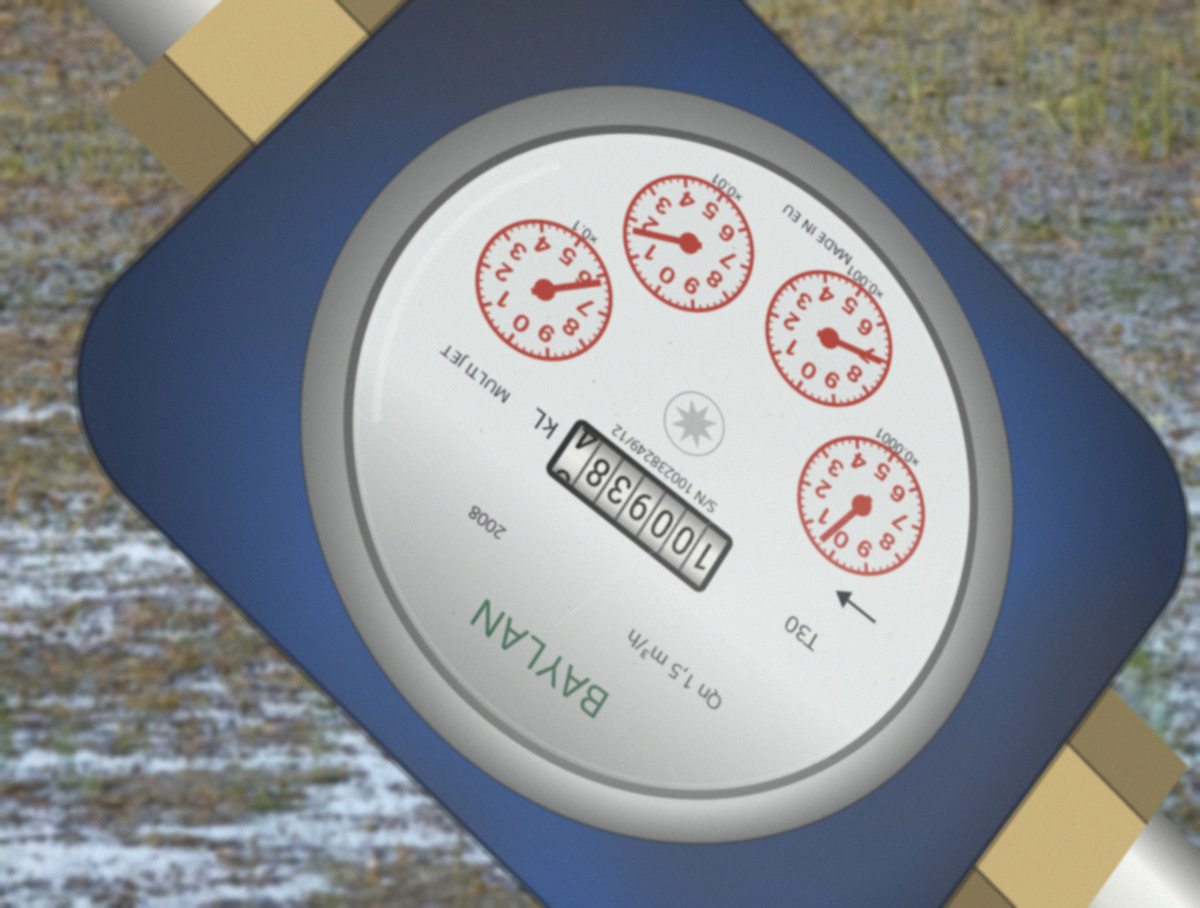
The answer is kL 1009383.6170
